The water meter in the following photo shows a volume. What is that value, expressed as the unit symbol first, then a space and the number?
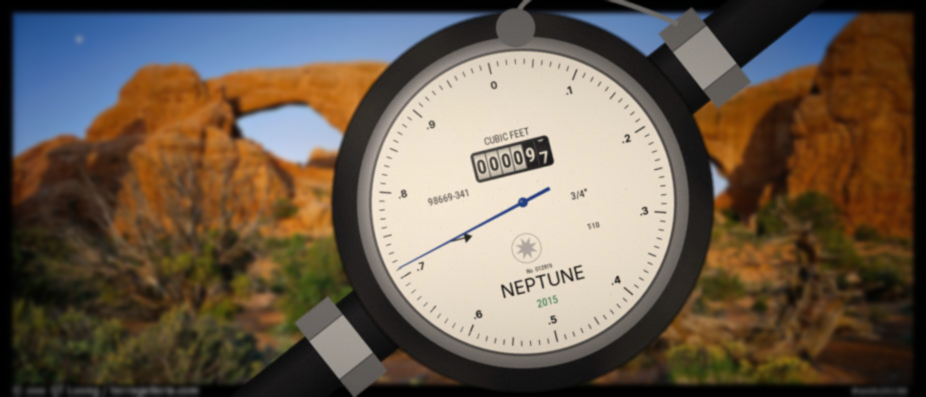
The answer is ft³ 96.71
